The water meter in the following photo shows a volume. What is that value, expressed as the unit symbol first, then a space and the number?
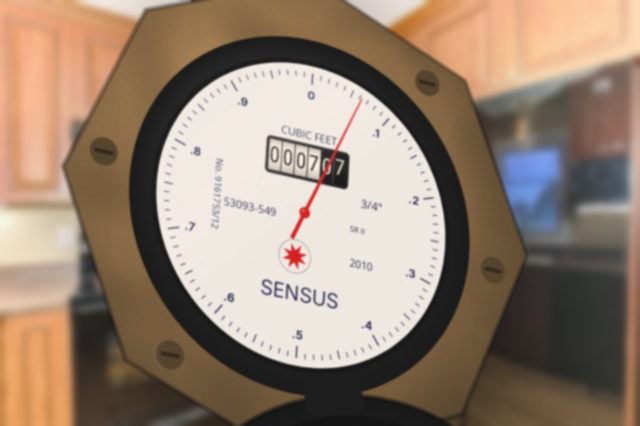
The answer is ft³ 707.06
